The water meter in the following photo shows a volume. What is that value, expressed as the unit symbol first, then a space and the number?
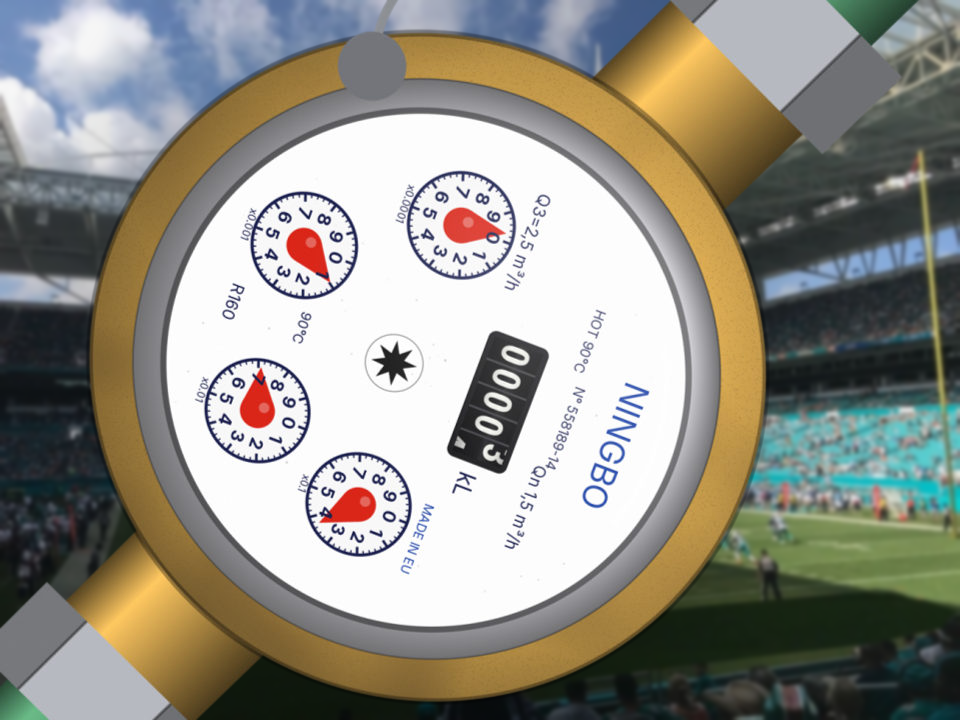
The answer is kL 3.3709
